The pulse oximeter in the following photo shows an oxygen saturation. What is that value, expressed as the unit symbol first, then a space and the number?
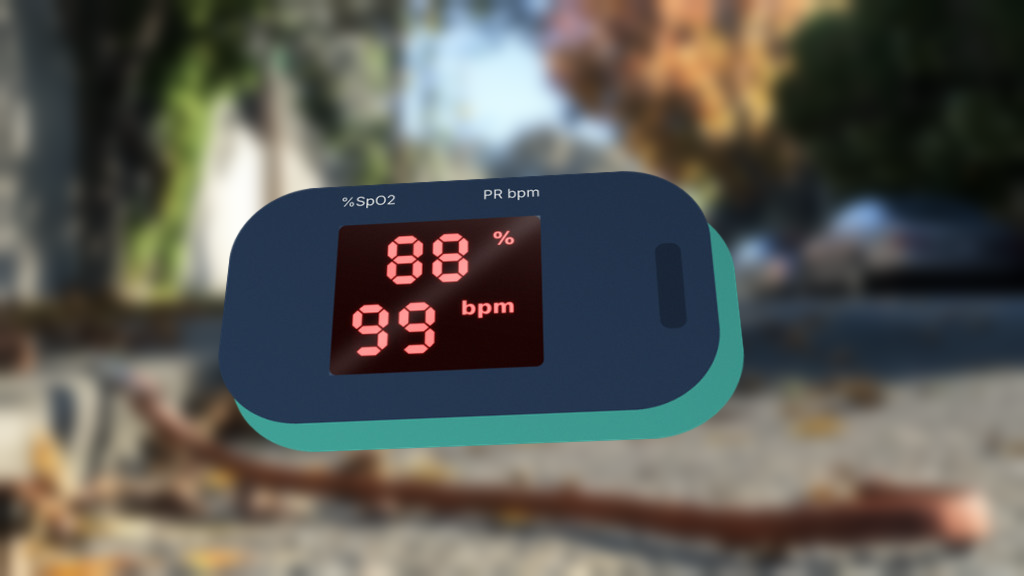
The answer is % 88
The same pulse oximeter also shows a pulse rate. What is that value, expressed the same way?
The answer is bpm 99
